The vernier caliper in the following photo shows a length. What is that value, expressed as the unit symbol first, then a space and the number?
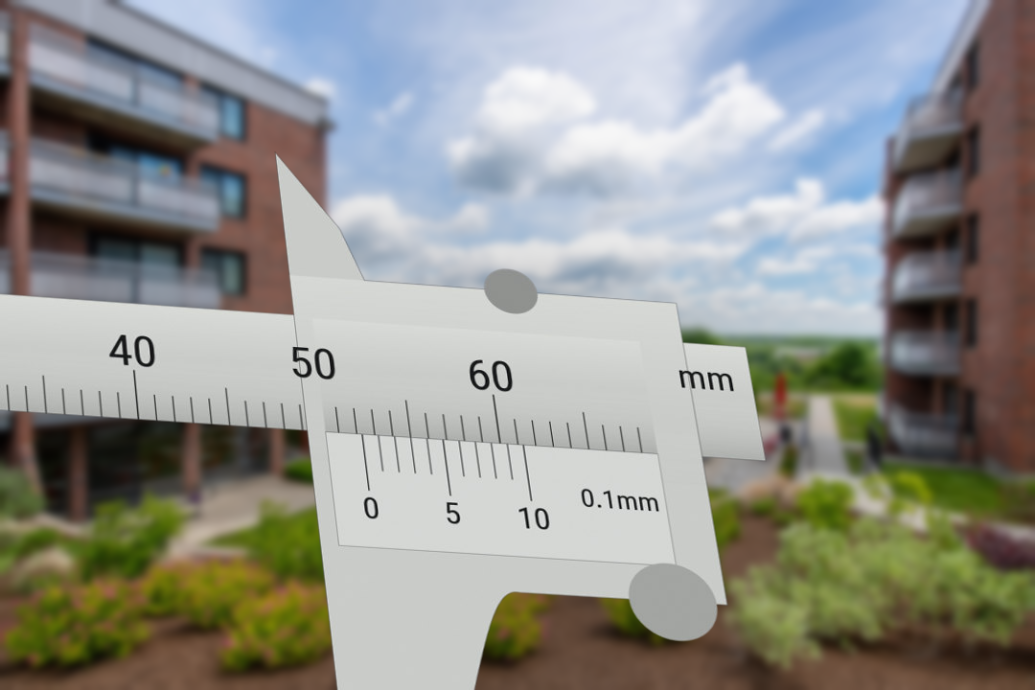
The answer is mm 52.3
